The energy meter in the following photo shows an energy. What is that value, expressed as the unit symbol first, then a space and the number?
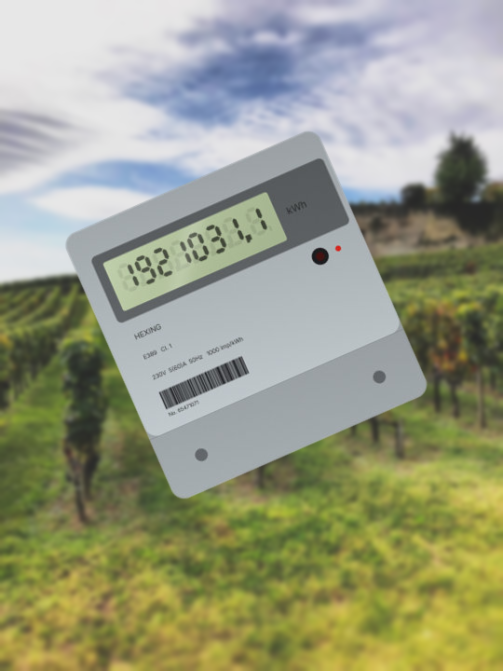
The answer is kWh 1921031.1
